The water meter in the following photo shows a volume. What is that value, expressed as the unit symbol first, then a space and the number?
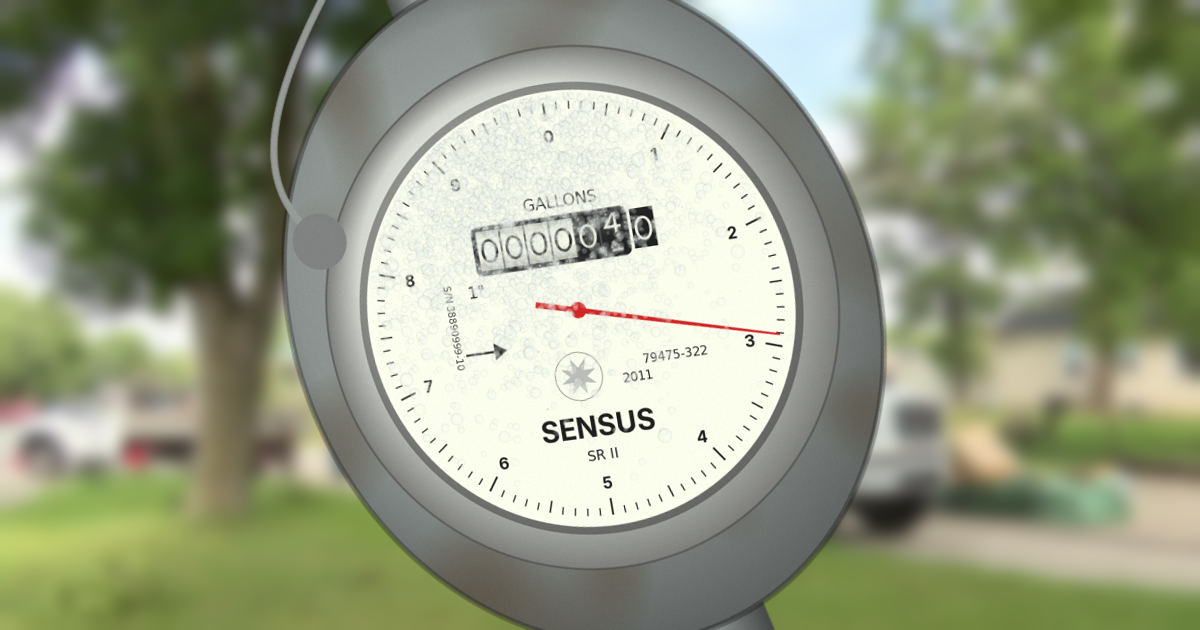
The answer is gal 42.9
